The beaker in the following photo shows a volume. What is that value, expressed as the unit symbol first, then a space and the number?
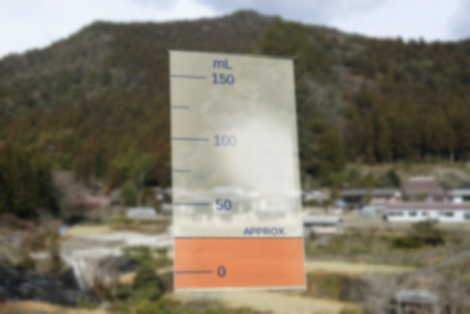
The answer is mL 25
